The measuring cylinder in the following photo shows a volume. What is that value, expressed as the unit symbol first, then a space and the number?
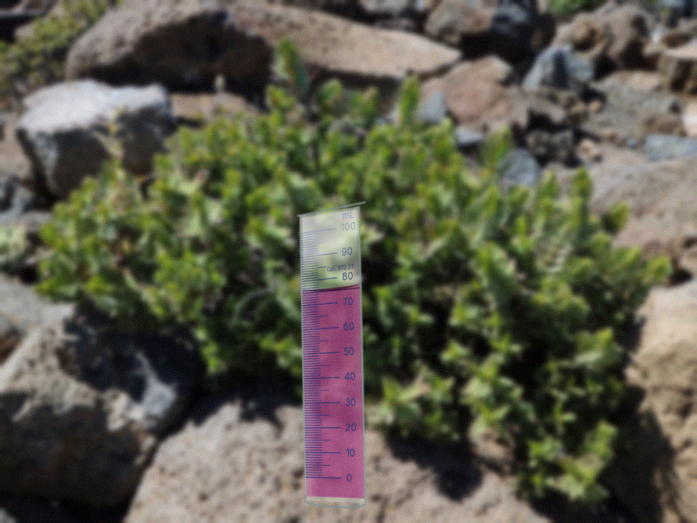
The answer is mL 75
